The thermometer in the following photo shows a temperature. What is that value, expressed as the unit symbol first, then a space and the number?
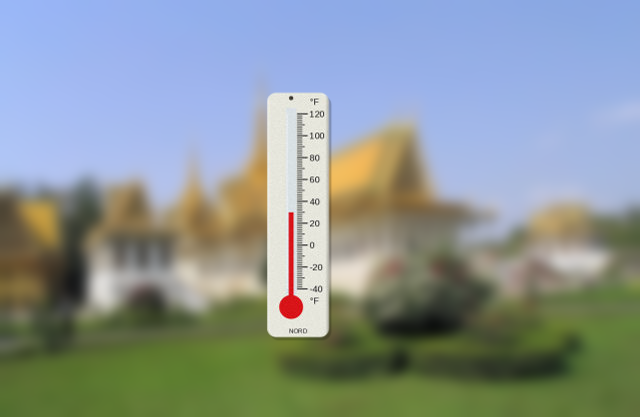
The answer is °F 30
